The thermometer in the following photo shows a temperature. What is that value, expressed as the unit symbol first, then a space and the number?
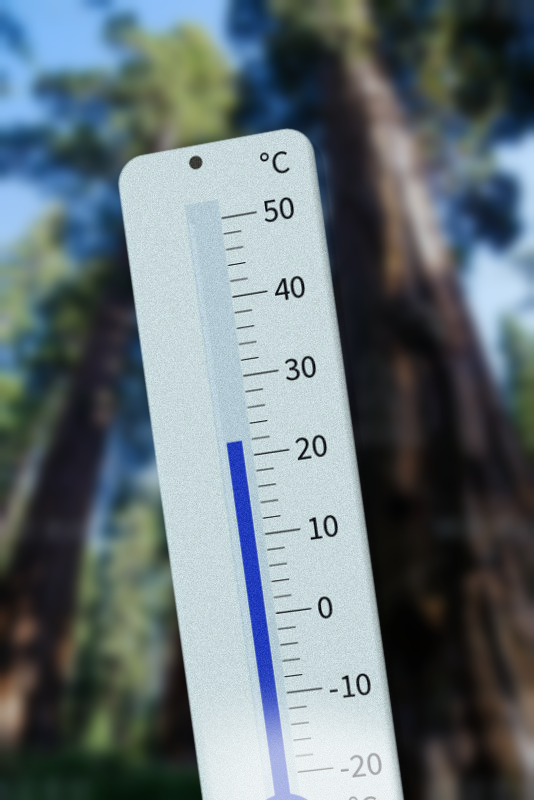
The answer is °C 22
